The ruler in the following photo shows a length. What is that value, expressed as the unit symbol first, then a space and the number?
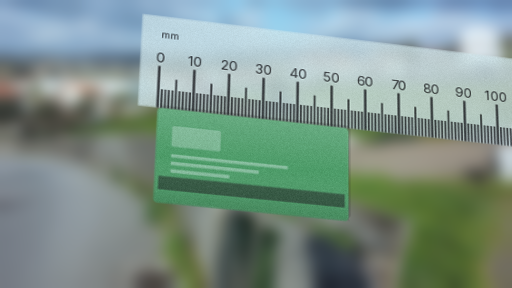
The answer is mm 55
